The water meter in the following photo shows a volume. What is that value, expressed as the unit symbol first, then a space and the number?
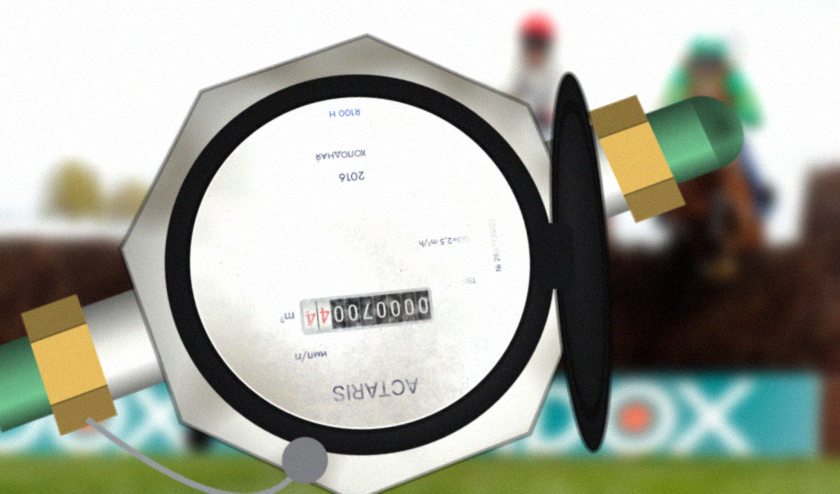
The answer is m³ 700.44
